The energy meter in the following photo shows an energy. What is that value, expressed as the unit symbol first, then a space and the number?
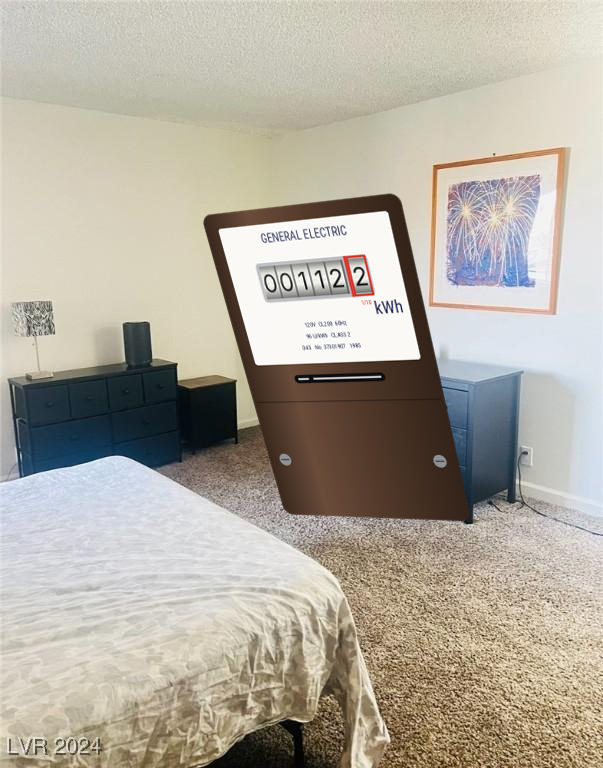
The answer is kWh 112.2
